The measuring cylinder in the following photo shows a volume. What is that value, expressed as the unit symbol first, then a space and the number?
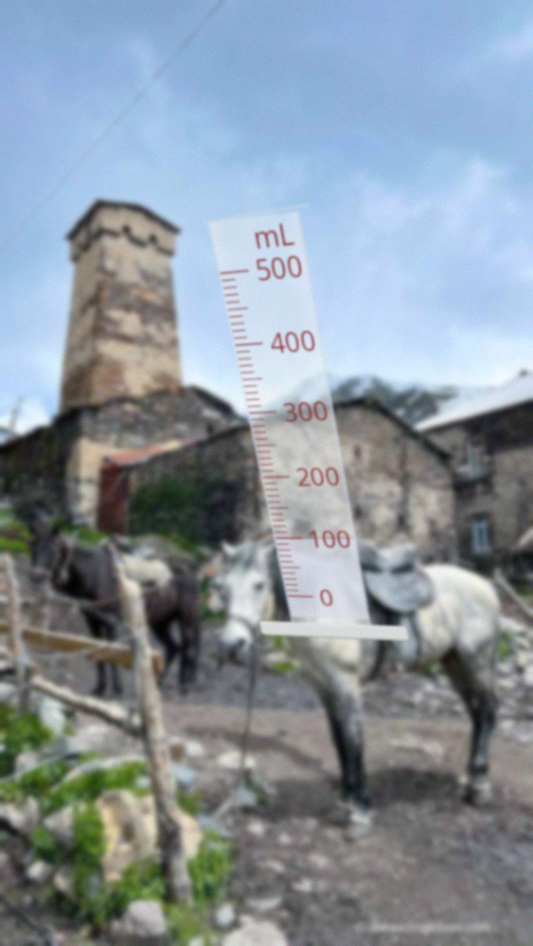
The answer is mL 100
